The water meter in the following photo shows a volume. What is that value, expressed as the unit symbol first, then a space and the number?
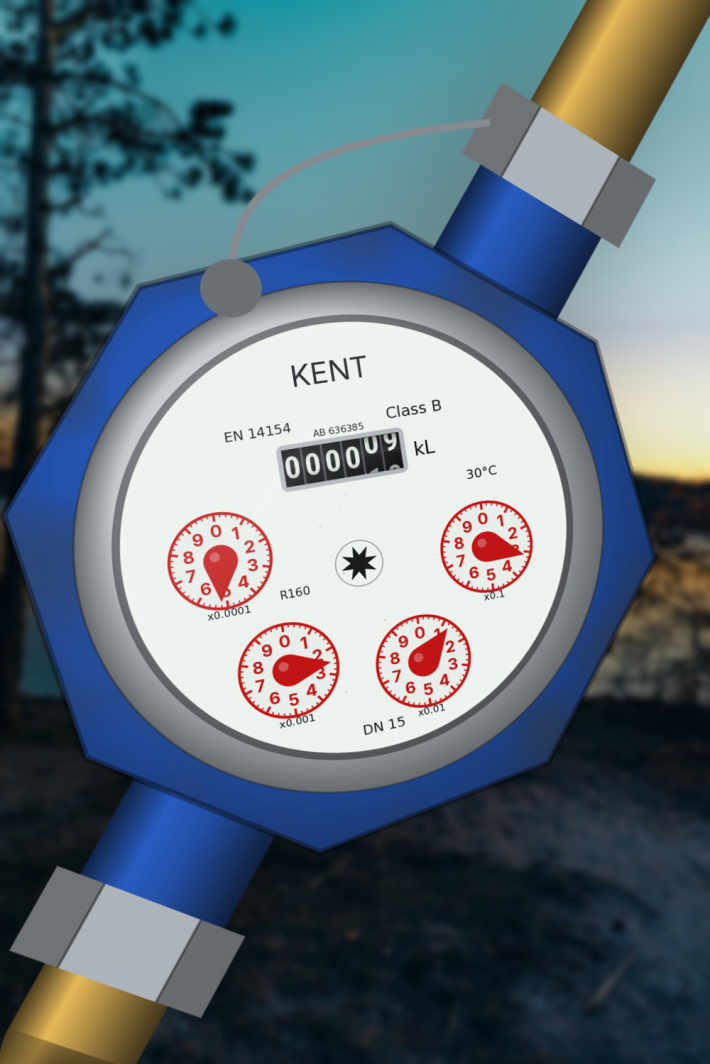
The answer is kL 9.3125
